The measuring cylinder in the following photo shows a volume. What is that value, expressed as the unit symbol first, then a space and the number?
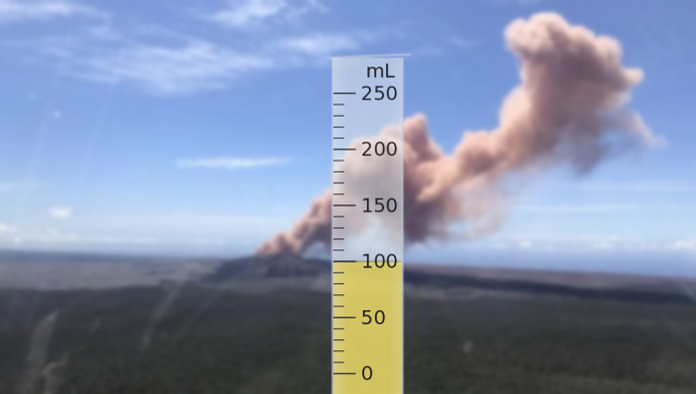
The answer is mL 100
